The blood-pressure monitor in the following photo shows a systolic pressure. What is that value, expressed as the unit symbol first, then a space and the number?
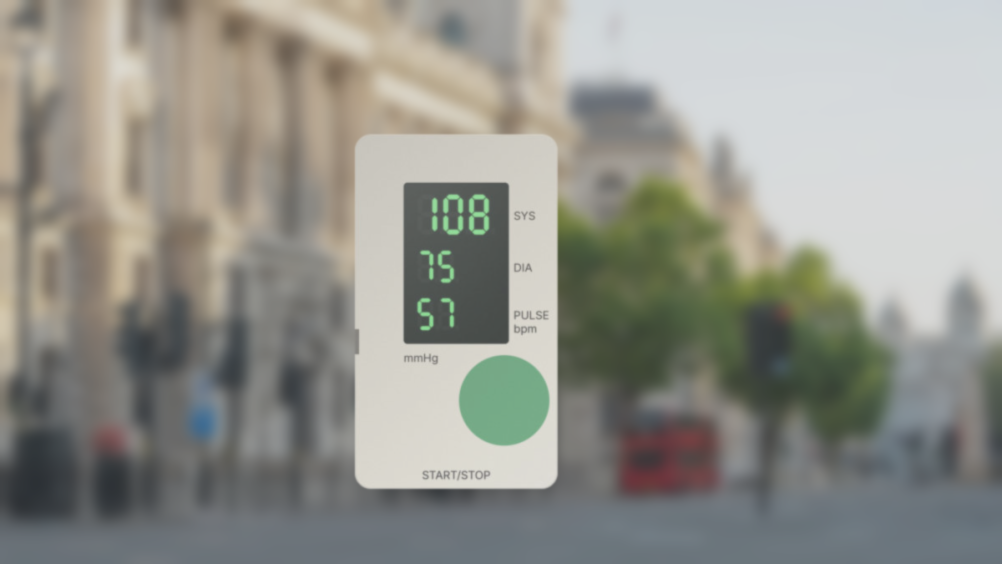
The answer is mmHg 108
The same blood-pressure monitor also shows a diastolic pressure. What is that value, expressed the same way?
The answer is mmHg 75
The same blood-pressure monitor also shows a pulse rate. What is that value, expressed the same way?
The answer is bpm 57
